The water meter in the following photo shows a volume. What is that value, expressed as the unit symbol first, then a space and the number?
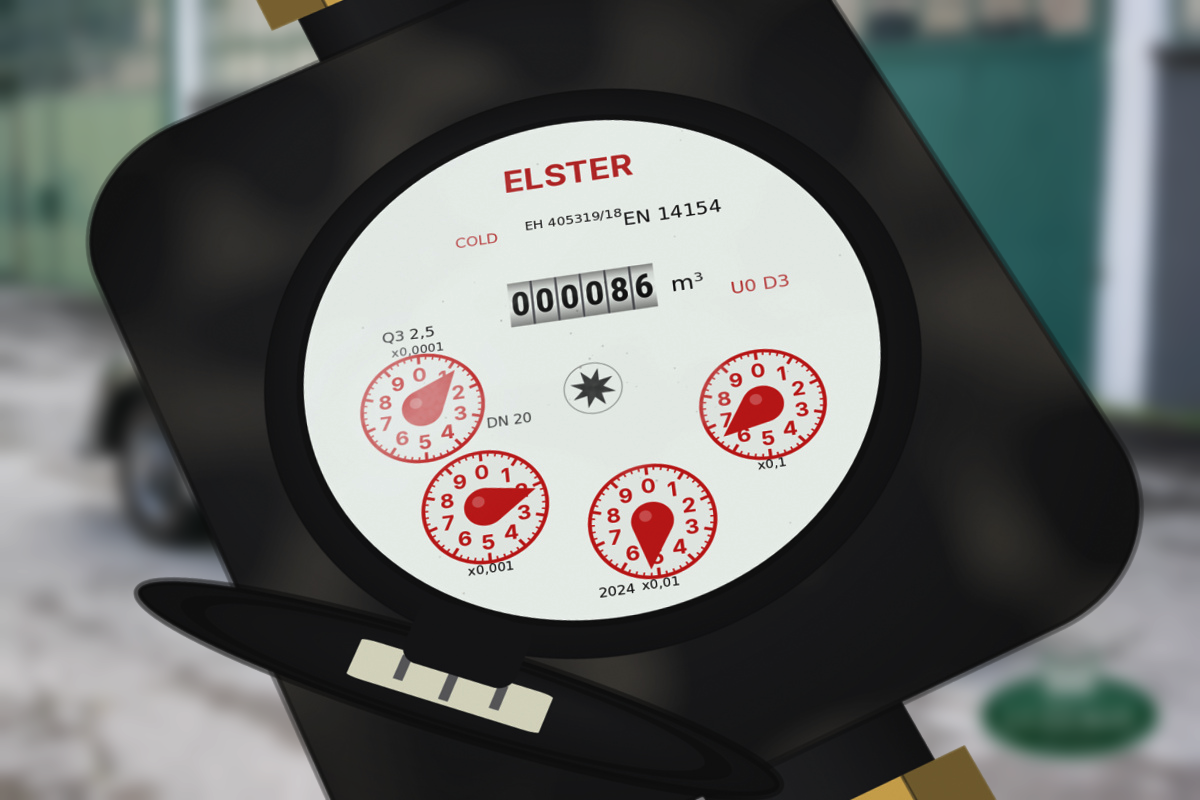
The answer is m³ 86.6521
